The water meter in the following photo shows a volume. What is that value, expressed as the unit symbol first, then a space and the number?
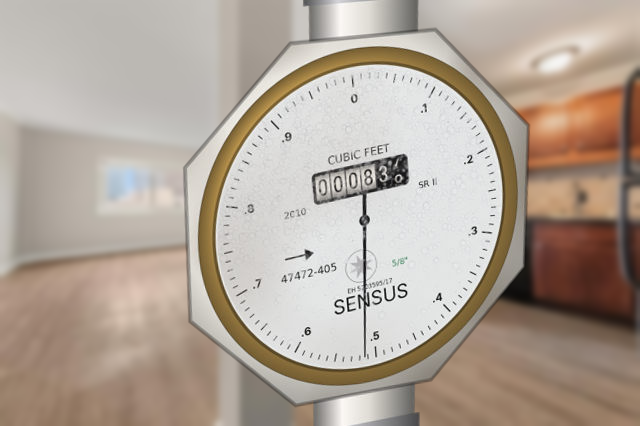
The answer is ft³ 837.51
